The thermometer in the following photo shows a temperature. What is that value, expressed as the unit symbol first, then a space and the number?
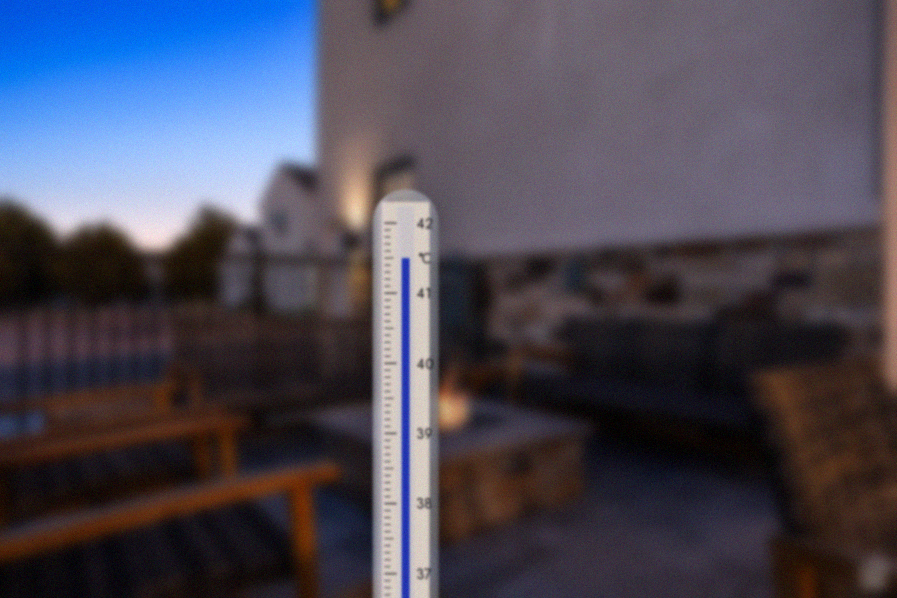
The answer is °C 41.5
